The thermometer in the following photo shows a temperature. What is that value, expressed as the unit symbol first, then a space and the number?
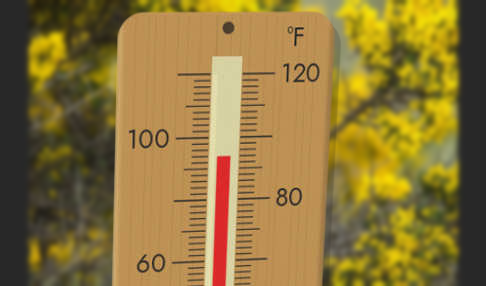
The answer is °F 94
